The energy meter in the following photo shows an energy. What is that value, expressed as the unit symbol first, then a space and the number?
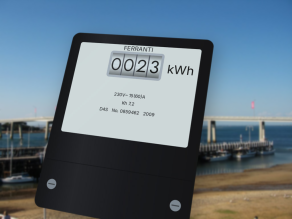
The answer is kWh 23
